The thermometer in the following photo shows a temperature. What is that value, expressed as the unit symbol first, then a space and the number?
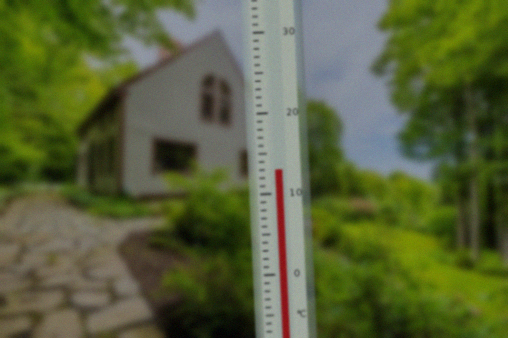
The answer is °C 13
